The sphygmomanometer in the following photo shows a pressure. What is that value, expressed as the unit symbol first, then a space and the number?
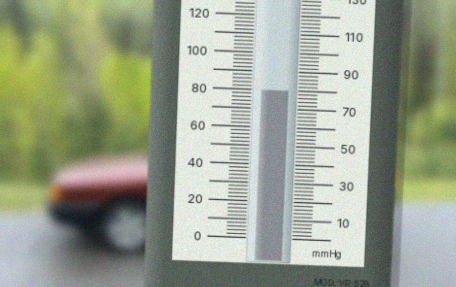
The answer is mmHg 80
